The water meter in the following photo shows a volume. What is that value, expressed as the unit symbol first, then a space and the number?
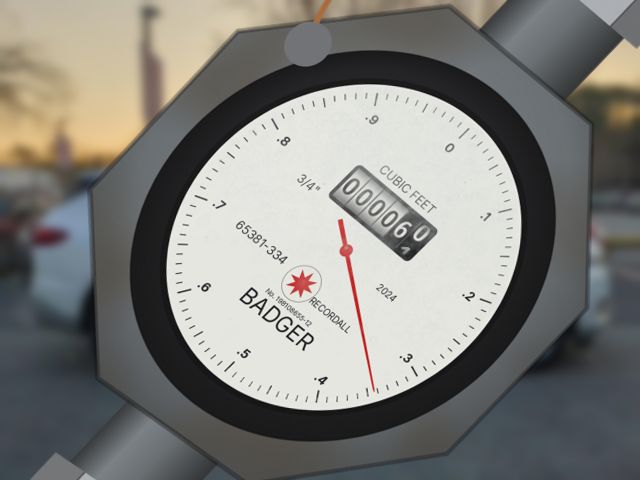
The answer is ft³ 60.34
